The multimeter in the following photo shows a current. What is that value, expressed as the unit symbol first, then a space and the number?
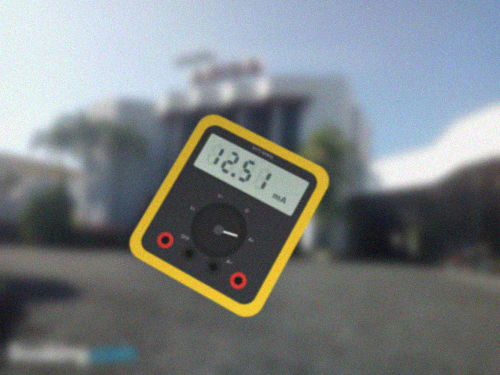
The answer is mA 12.51
